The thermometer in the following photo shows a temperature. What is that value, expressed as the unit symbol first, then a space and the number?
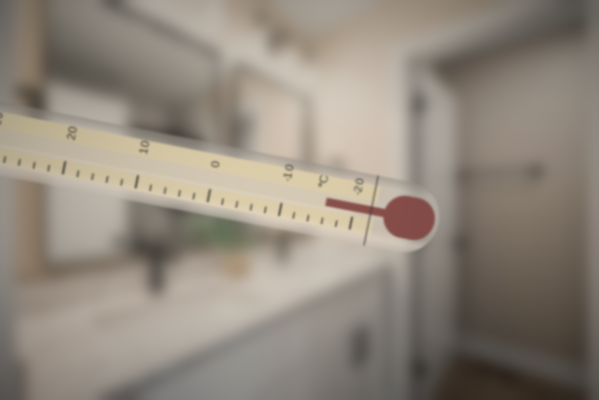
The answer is °C -16
